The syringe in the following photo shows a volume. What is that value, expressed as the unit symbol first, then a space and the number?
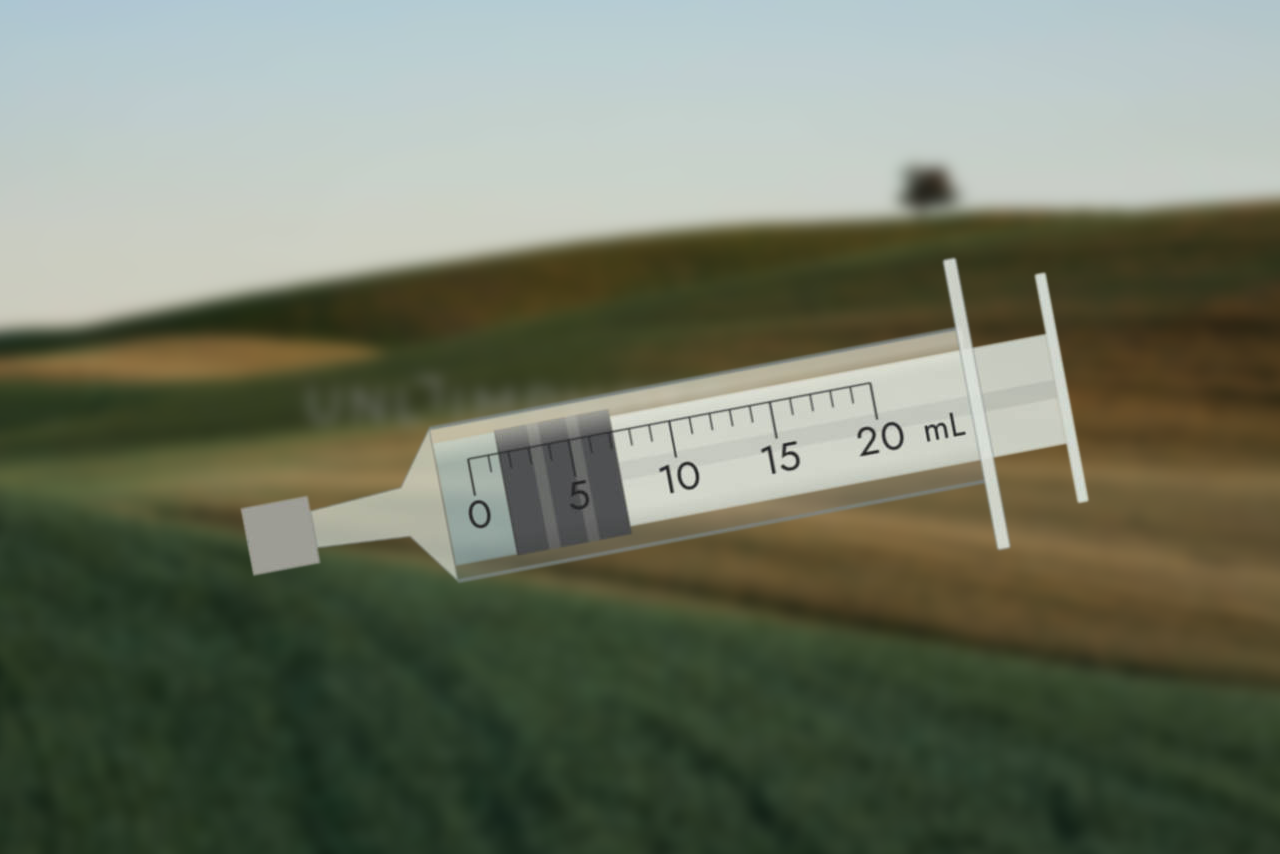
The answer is mL 1.5
